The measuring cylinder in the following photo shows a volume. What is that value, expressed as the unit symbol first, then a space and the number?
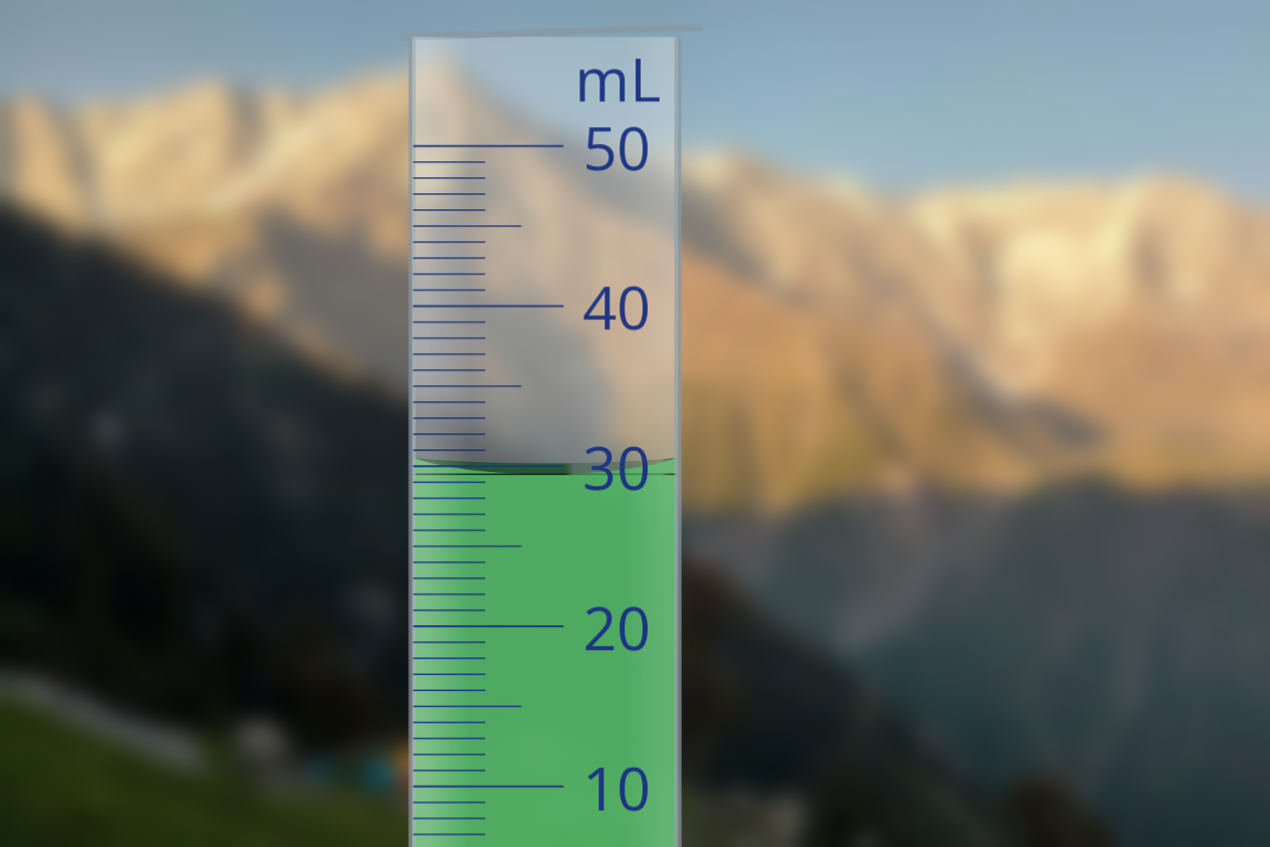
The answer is mL 29.5
